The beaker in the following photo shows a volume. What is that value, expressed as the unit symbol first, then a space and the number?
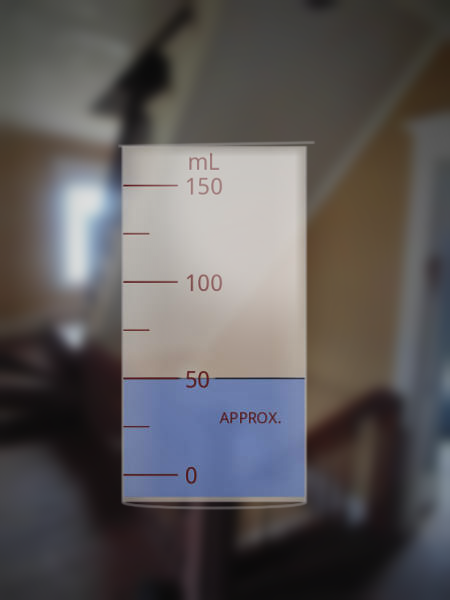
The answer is mL 50
